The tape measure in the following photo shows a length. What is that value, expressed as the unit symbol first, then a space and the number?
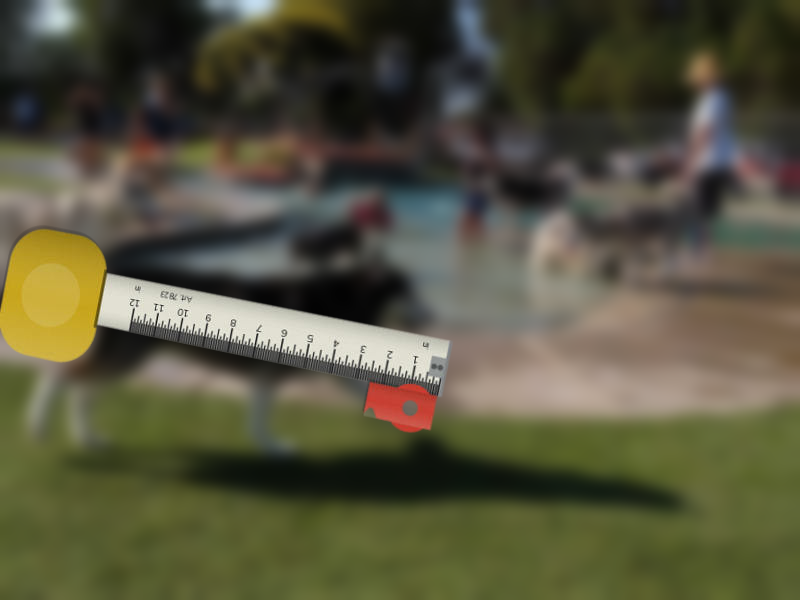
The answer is in 2.5
